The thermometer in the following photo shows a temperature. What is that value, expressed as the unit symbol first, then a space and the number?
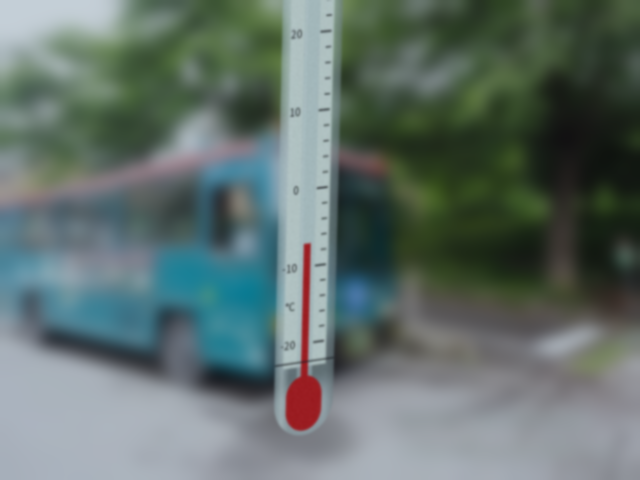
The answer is °C -7
